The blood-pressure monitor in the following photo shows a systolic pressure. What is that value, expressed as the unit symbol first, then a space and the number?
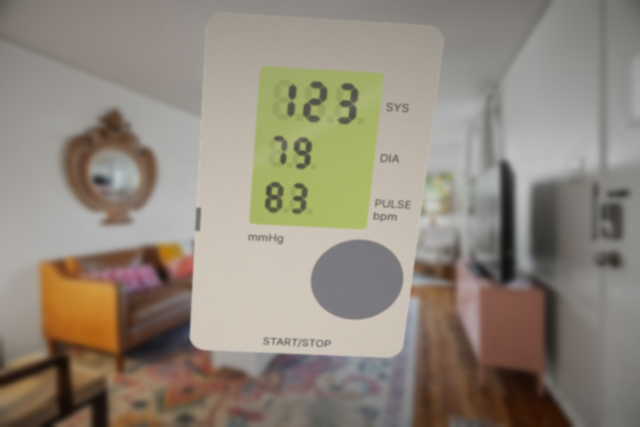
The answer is mmHg 123
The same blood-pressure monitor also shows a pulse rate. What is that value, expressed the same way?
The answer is bpm 83
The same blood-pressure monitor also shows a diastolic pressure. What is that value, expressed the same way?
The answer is mmHg 79
